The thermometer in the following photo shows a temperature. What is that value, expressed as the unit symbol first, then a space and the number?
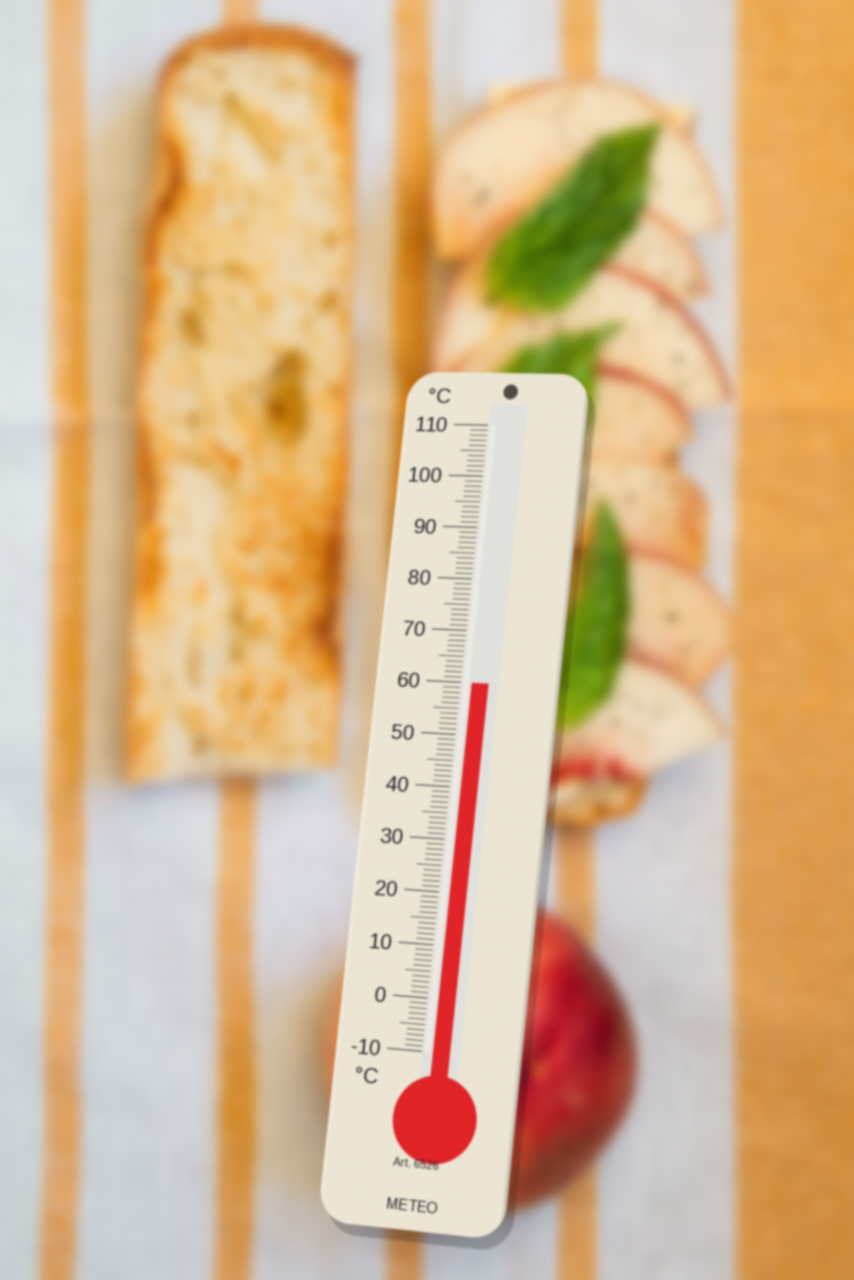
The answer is °C 60
